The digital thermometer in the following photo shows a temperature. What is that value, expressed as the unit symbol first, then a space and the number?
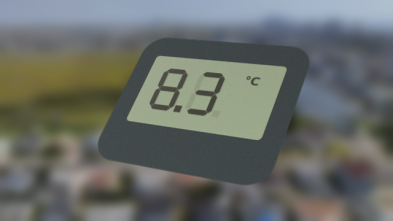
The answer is °C 8.3
